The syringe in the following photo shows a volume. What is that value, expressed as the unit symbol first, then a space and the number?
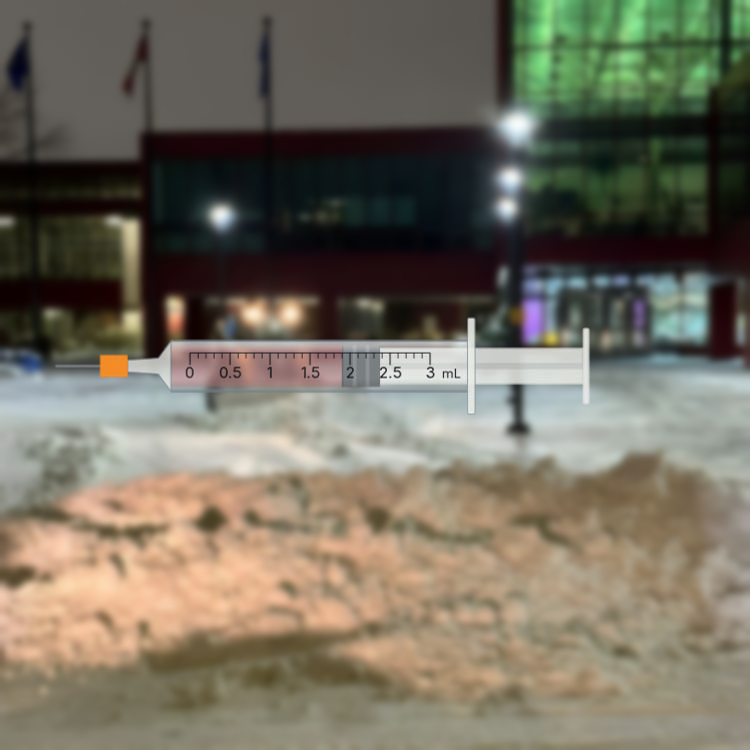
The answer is mL 1.9
